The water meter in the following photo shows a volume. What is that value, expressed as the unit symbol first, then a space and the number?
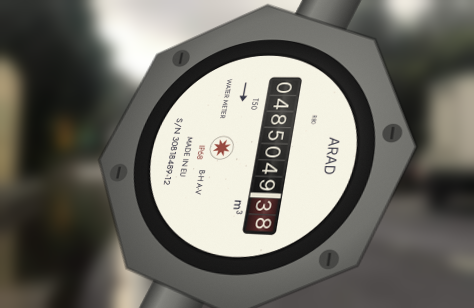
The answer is m³ 485049.38
